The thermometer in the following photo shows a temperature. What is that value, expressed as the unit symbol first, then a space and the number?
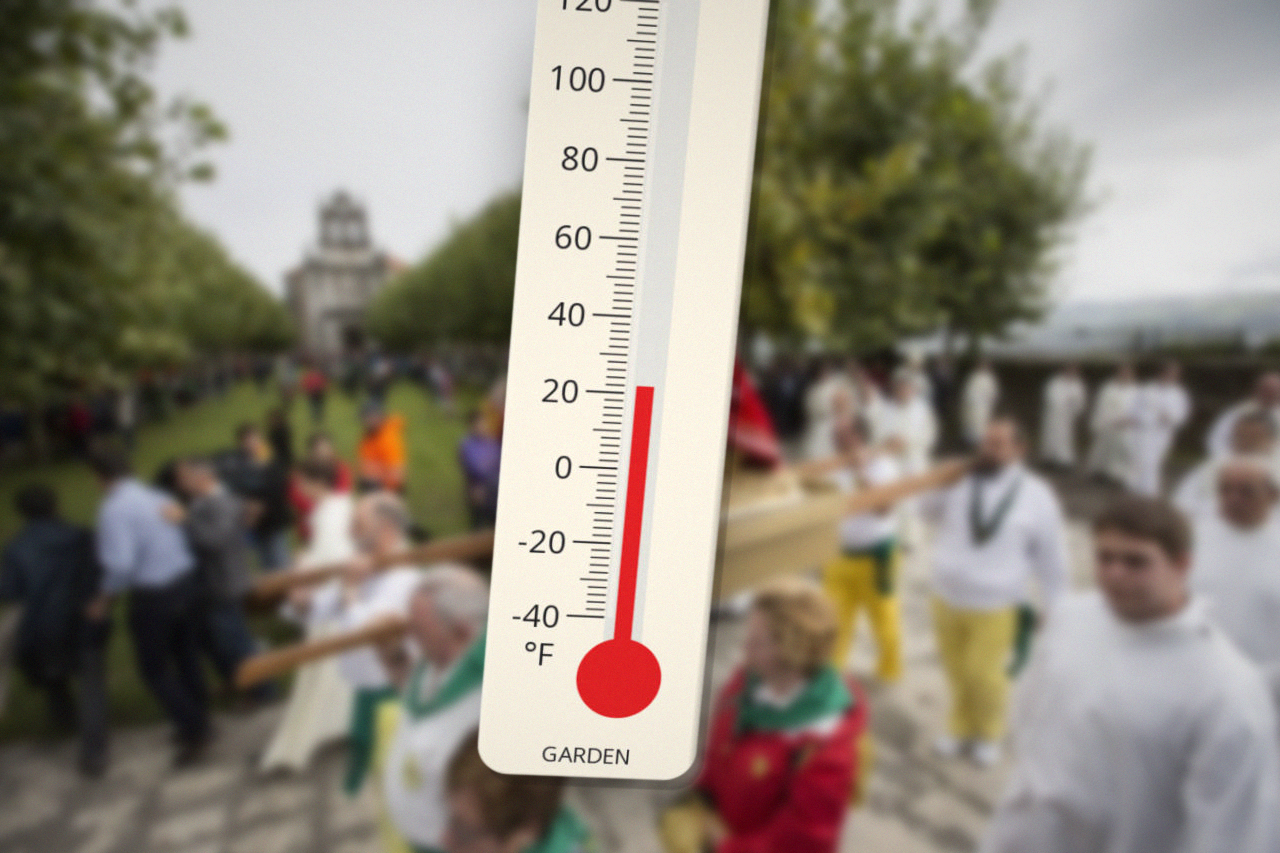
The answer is °F 22
